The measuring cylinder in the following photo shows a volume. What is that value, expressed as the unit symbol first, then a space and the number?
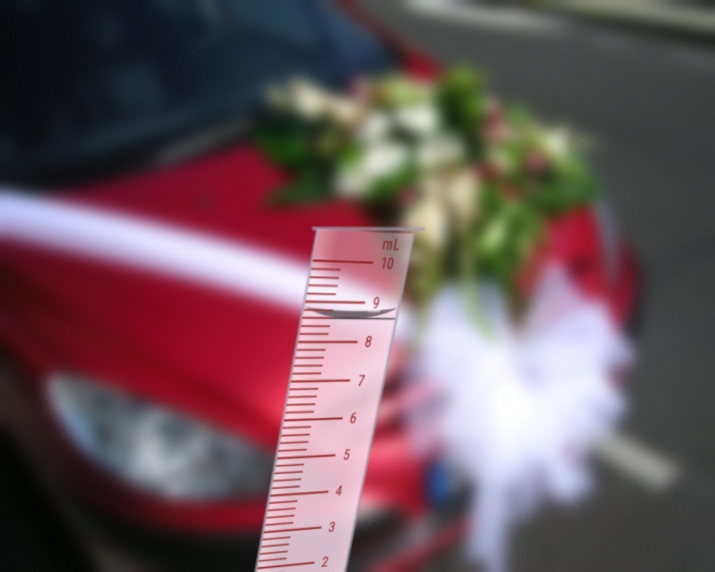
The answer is mL 8.6
